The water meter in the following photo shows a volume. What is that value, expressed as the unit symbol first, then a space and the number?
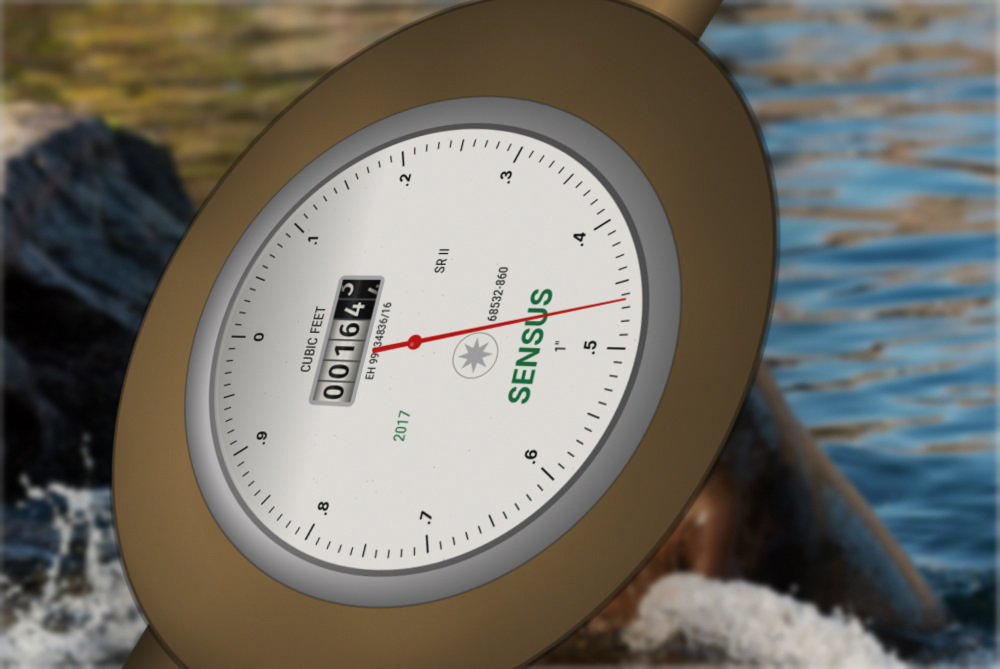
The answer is ft³ 1643.46
